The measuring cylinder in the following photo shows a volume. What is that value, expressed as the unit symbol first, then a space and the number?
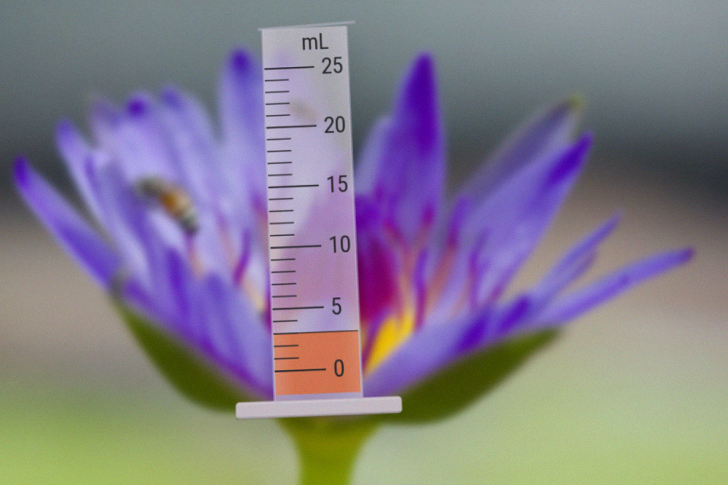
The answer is mL 3
